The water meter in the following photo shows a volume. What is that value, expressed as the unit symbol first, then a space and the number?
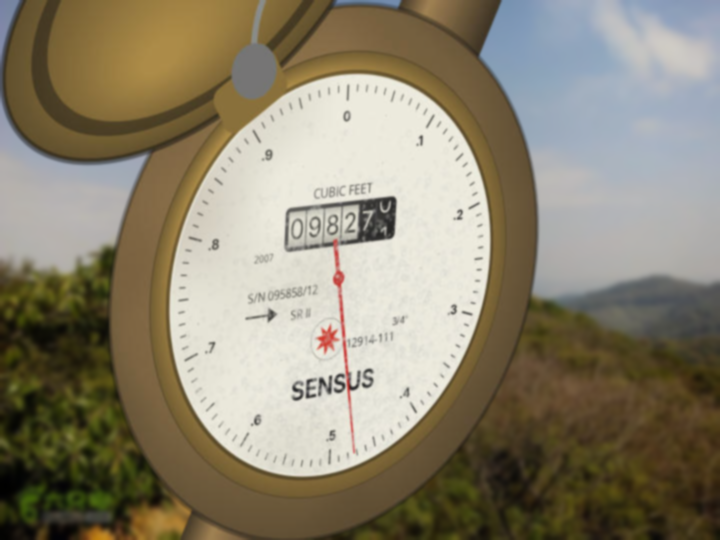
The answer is ft³ 98270.47
